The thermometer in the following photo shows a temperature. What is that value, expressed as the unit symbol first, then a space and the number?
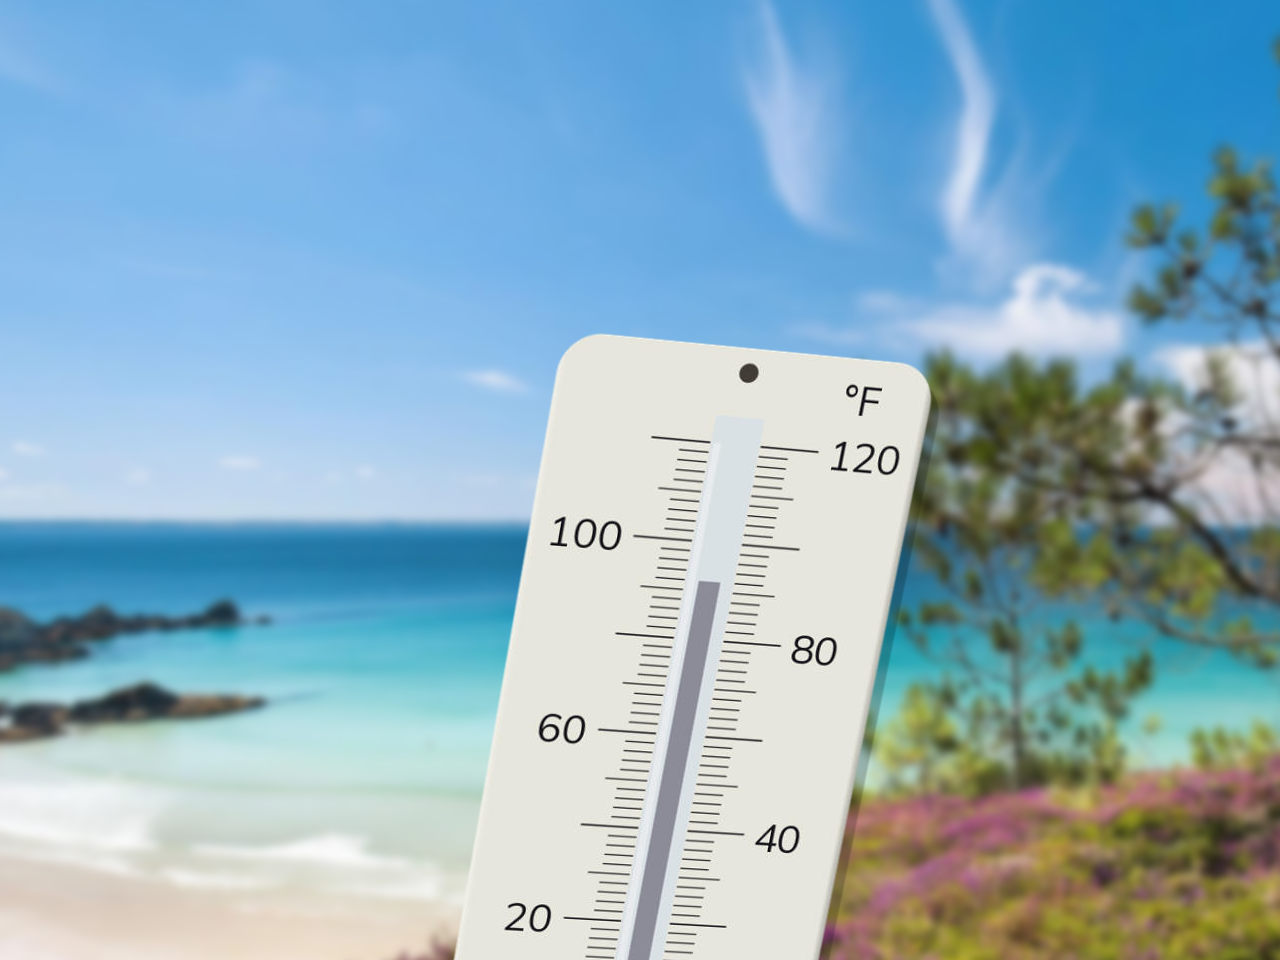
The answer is °F 92
